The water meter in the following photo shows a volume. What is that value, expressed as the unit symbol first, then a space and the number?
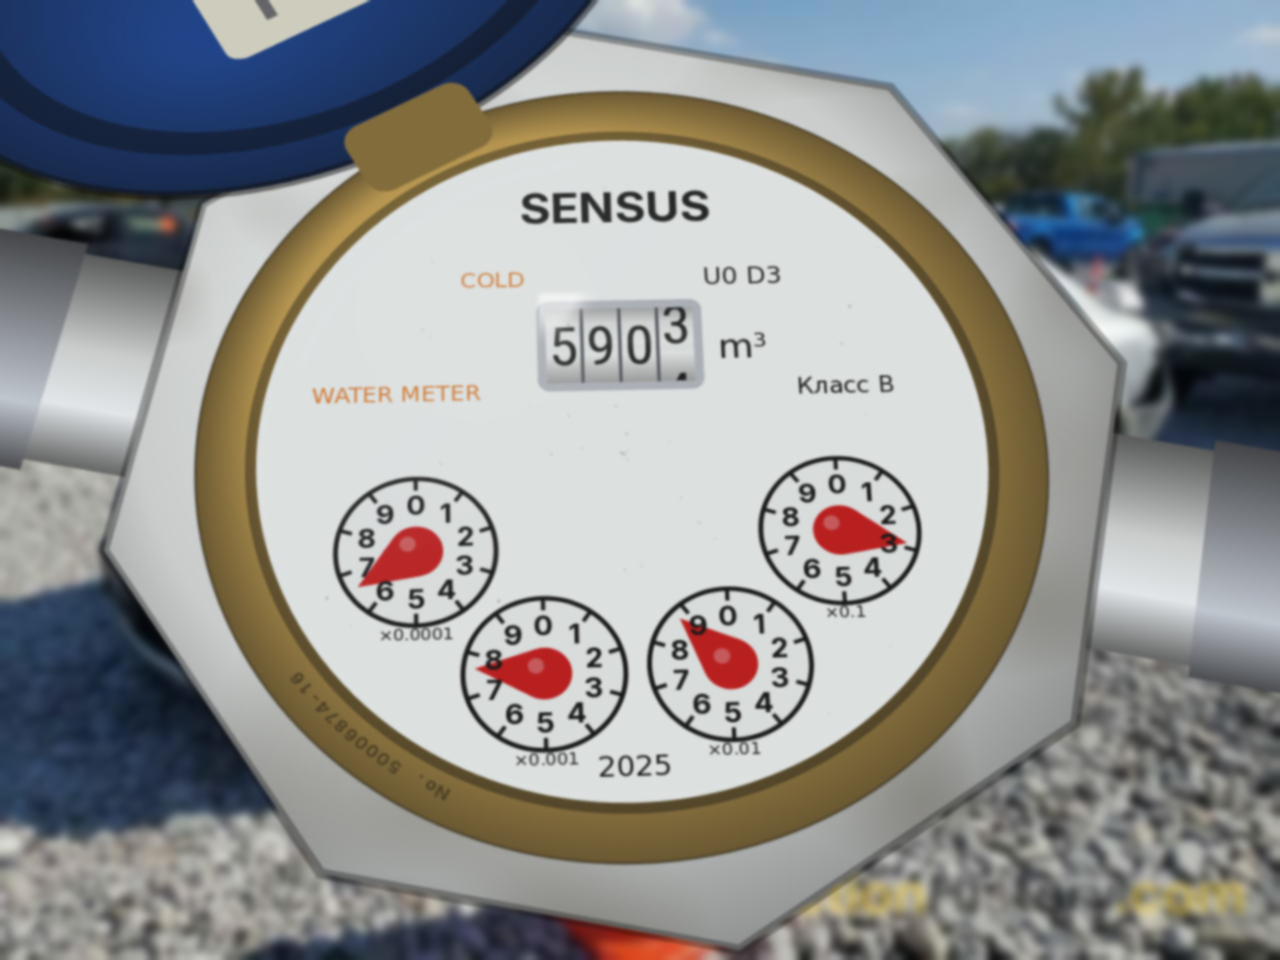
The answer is m³ 5903.2876
